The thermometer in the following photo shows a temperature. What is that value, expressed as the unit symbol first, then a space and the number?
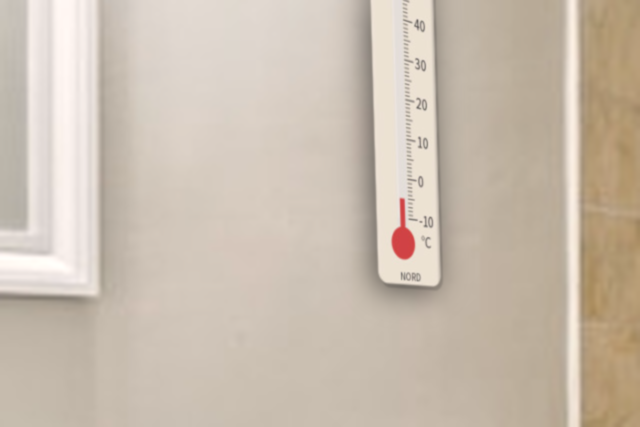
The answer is °C -5
